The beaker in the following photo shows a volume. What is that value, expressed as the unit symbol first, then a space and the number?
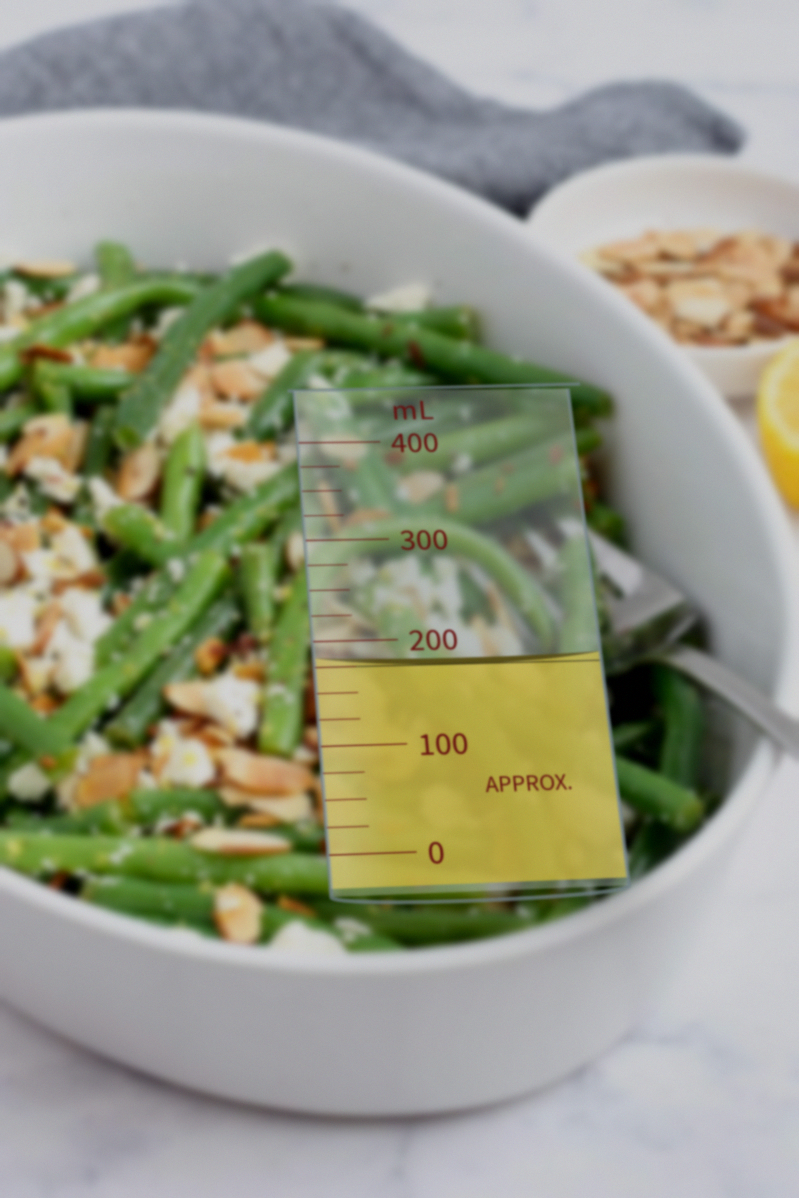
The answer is mL 175
